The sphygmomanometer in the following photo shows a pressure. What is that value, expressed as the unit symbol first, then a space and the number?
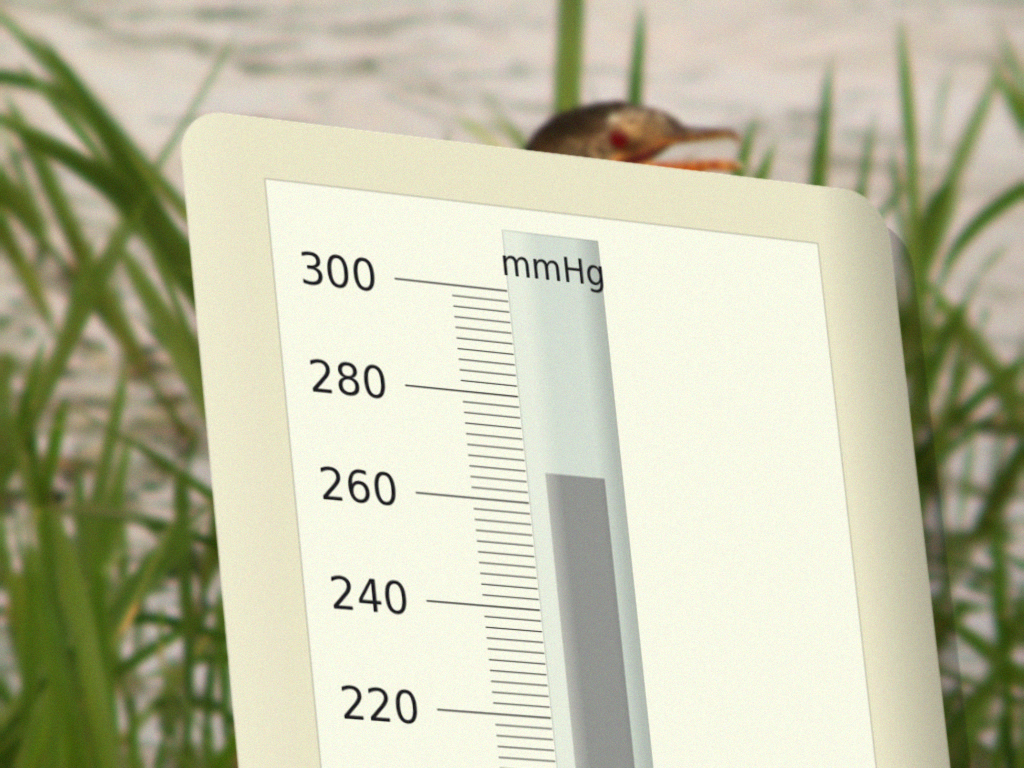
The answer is mmHg 266
